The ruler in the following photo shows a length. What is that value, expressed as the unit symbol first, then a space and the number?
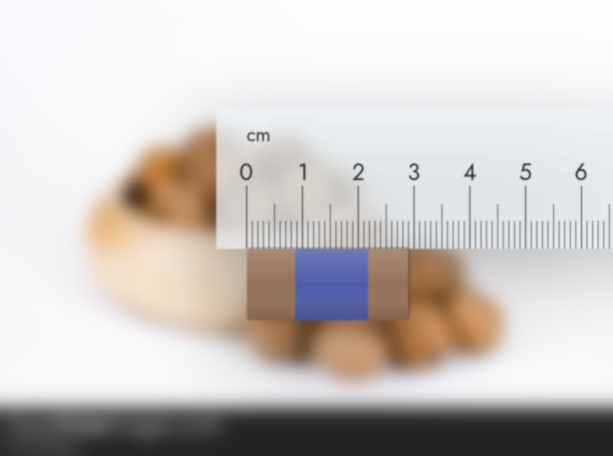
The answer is cm 2.9
